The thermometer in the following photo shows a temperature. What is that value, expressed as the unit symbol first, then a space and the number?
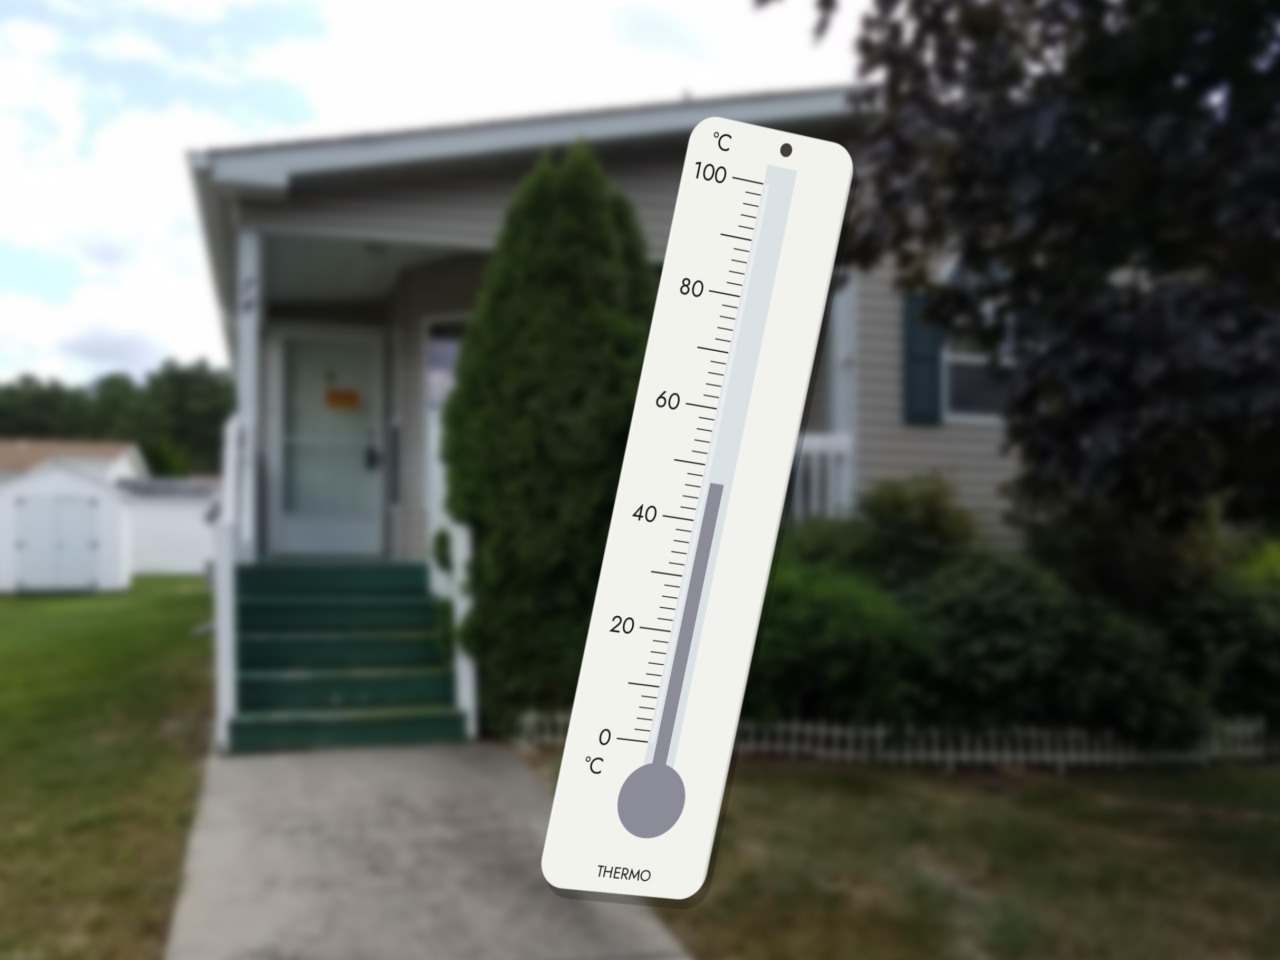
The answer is °C 47
